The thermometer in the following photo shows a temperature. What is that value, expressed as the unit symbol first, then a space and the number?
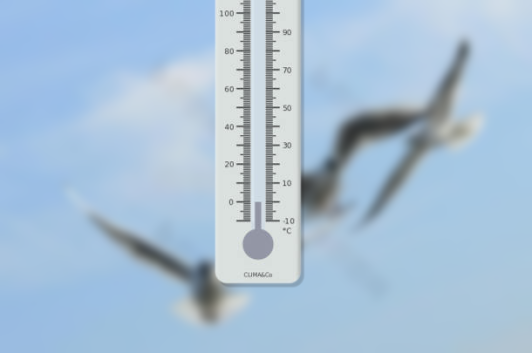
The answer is °C 0
